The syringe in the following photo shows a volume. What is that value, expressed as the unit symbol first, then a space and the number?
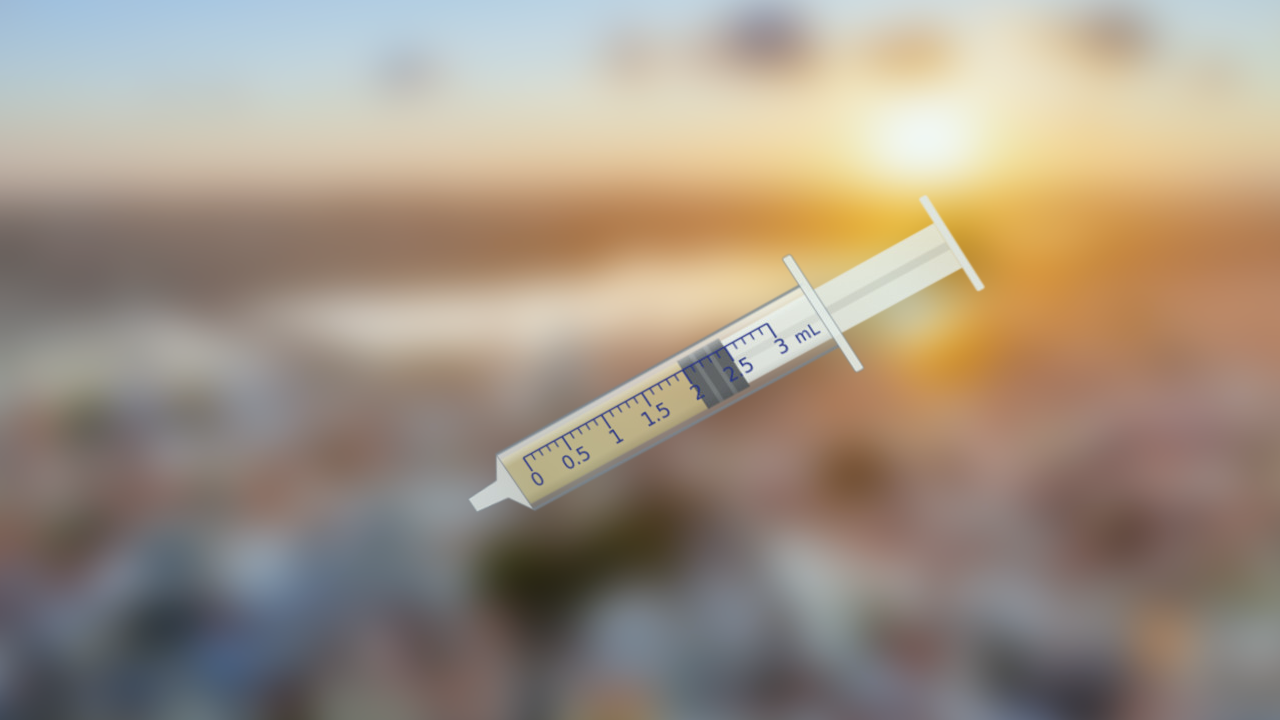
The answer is mL 2
